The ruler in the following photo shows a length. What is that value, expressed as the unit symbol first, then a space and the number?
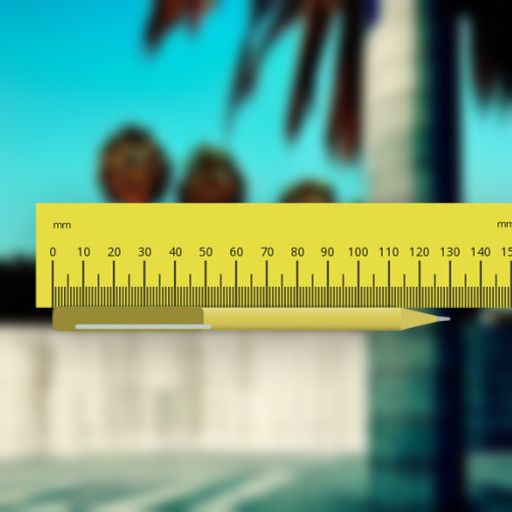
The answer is mm 130
